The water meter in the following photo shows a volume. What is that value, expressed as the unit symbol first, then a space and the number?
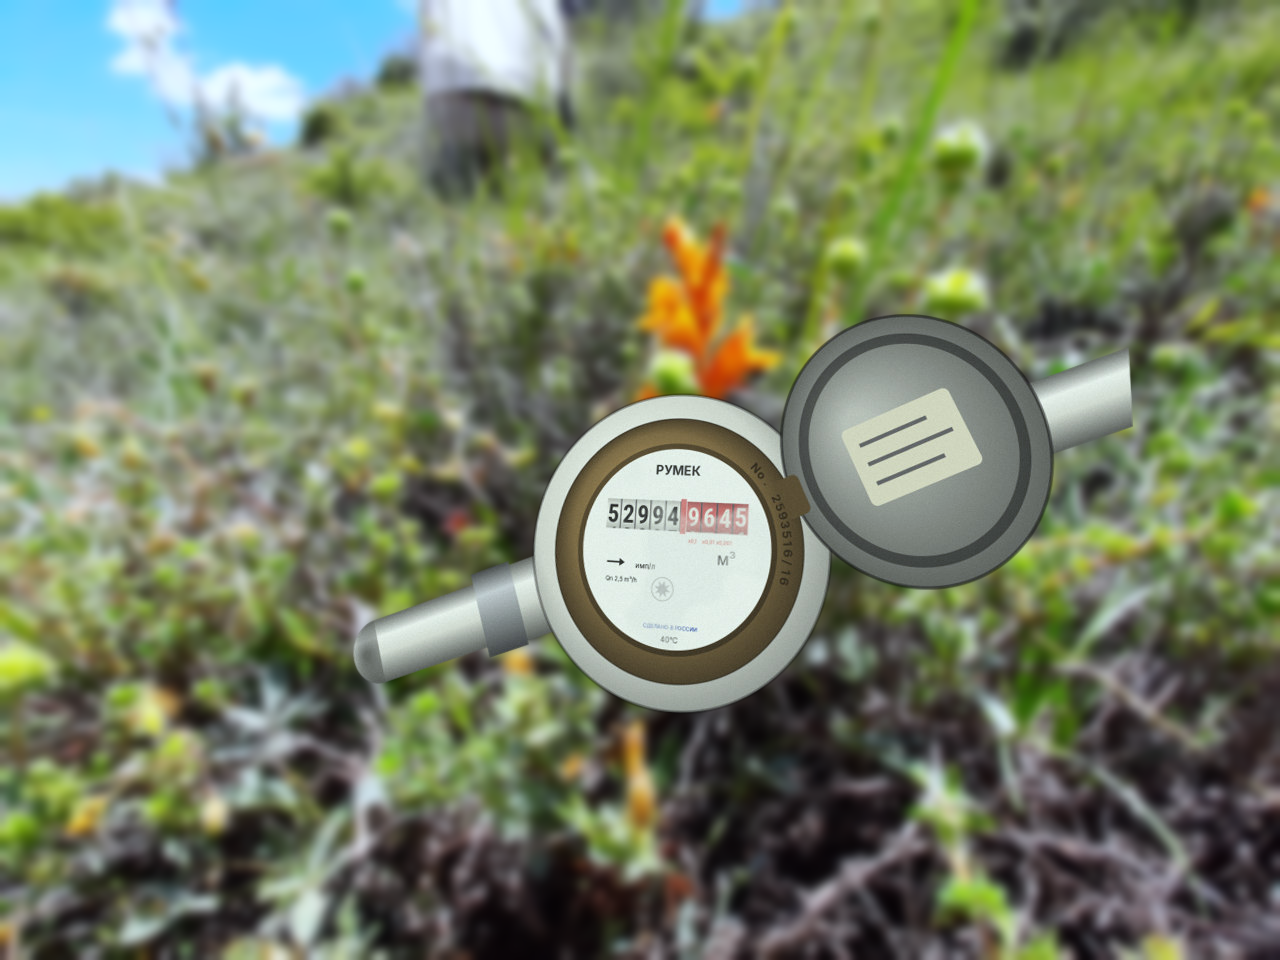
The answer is m³ 52994.9645
